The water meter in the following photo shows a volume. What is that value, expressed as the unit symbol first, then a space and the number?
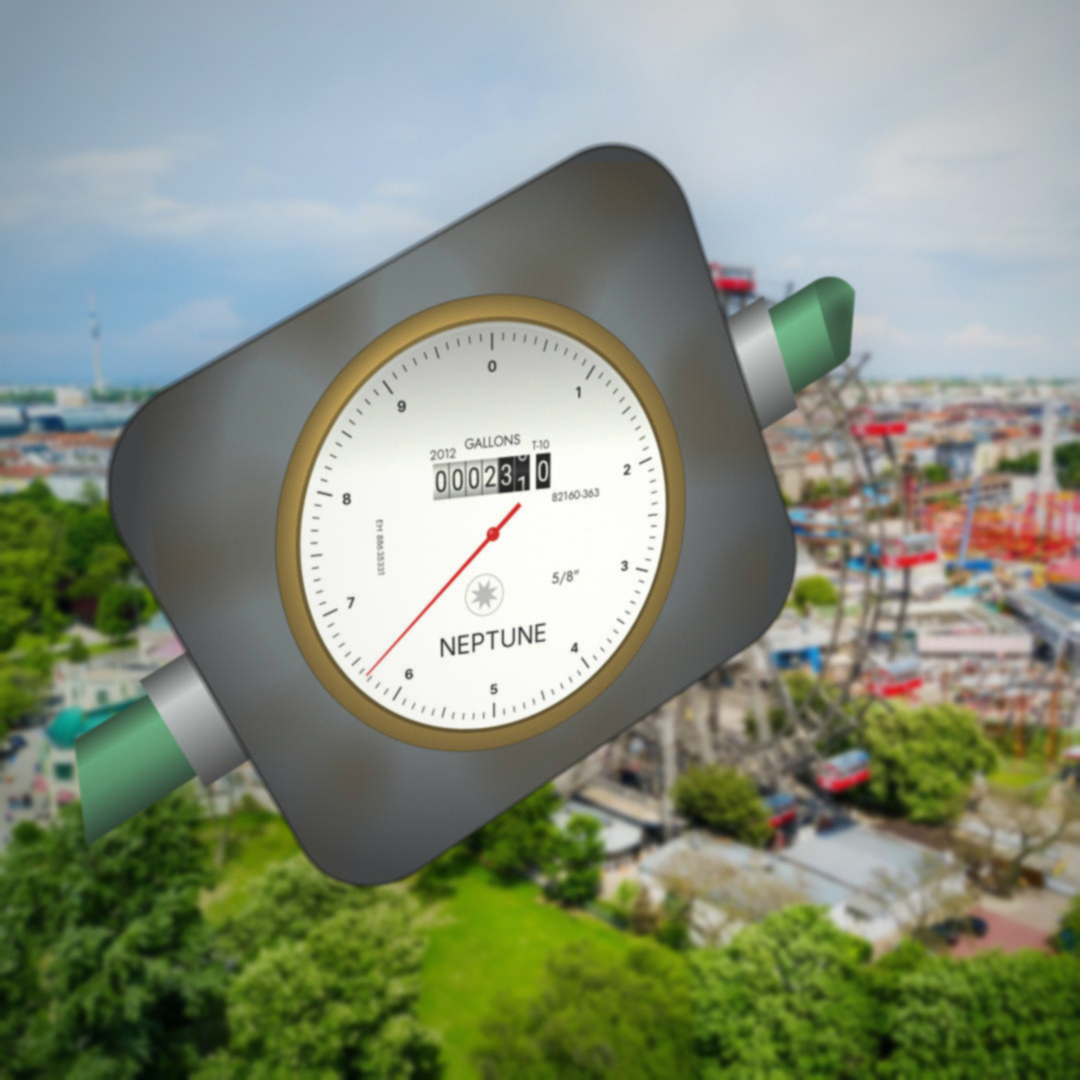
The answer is gal 2306.3
